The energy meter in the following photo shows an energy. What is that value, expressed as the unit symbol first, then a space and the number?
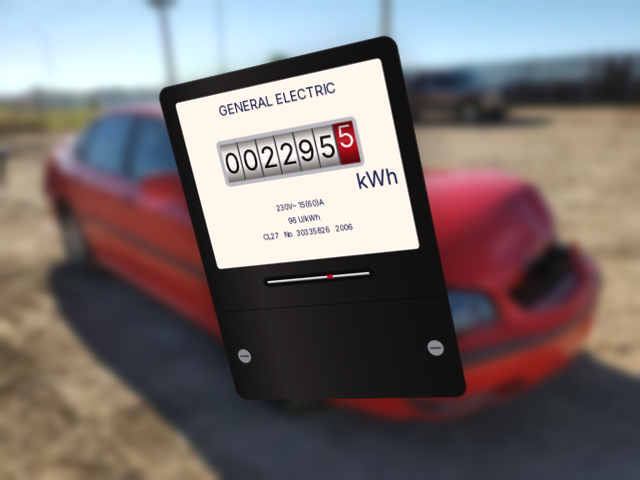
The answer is kWh 2295.5
